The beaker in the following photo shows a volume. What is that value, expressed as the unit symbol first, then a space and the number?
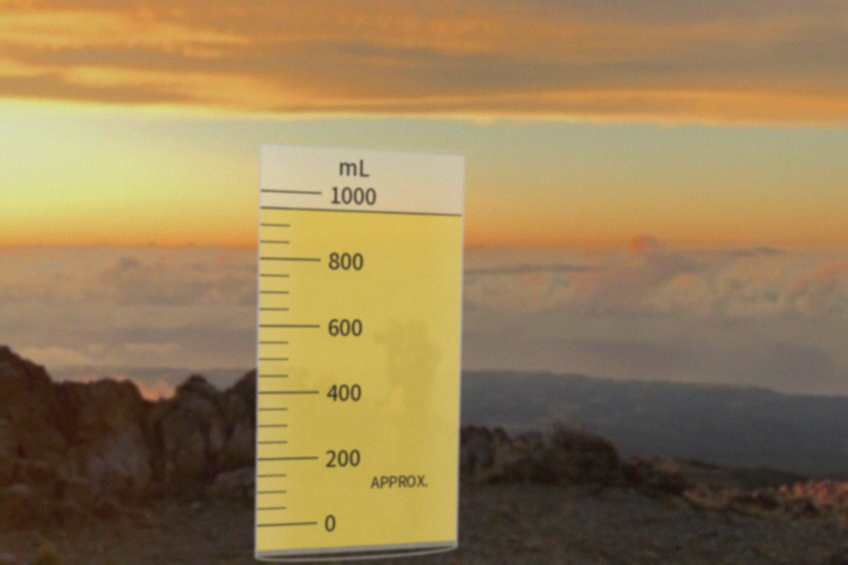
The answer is mL 950
